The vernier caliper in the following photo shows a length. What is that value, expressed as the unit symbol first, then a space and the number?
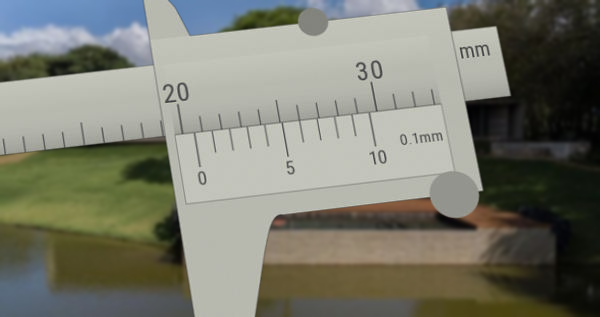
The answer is mm 20.6
